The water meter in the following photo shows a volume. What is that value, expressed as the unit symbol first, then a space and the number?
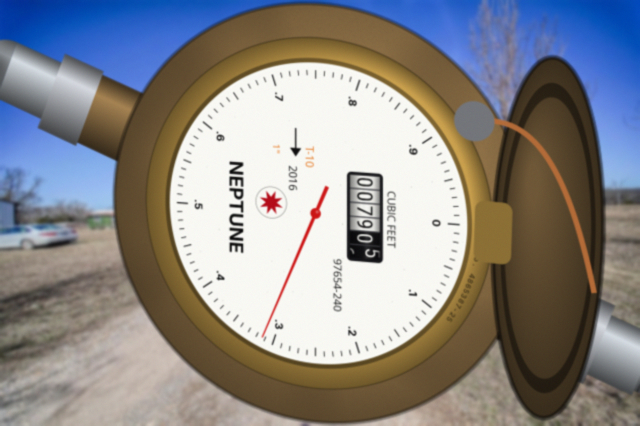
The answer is ft³ 7905.31
